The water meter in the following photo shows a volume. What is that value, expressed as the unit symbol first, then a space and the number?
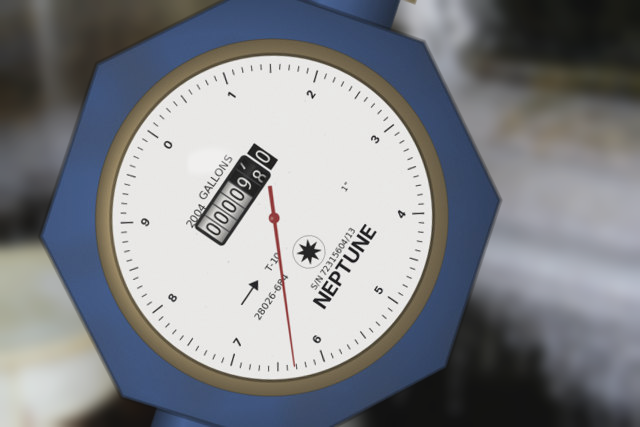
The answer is gal 976.3
